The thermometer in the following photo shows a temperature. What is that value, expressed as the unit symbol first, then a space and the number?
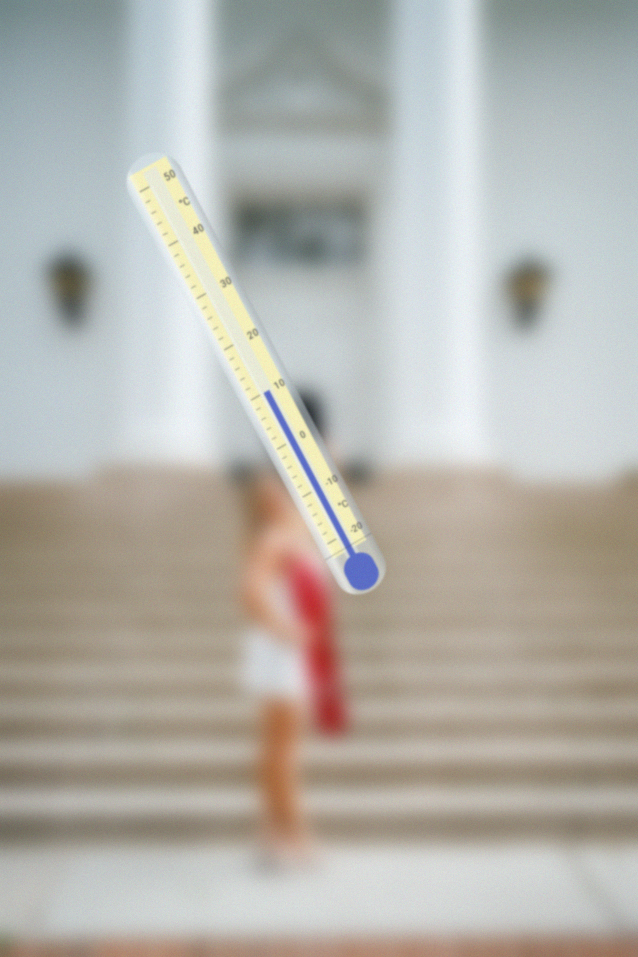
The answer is °C 10
